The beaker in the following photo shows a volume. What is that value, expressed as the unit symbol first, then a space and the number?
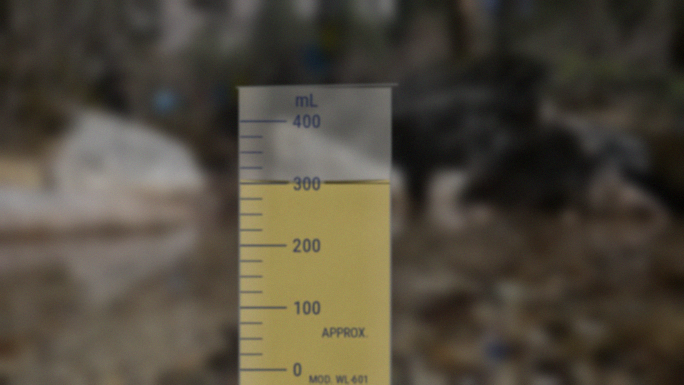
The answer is mL 300
